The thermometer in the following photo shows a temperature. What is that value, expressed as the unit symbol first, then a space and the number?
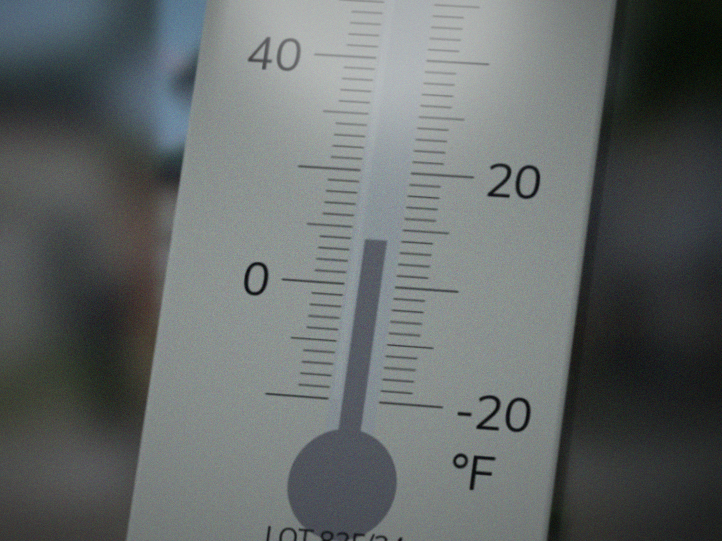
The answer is °F 8
